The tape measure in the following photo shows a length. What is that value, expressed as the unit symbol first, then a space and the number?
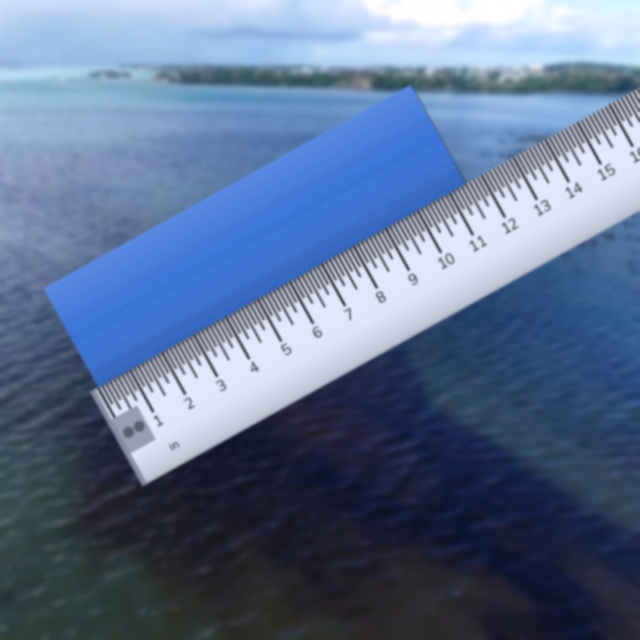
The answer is in 11.5
